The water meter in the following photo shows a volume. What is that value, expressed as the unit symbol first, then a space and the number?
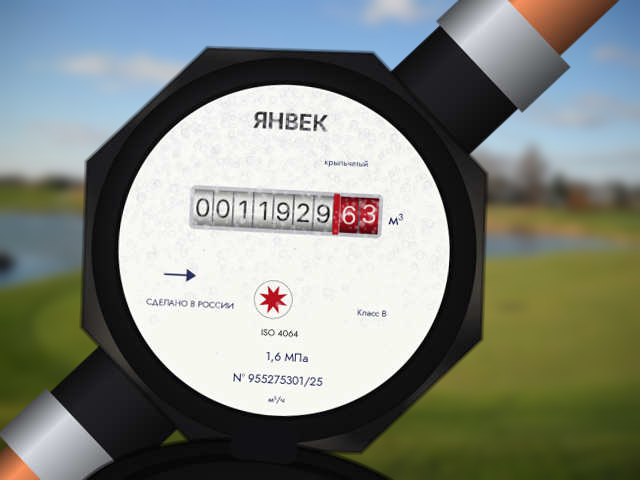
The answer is m³ 11929.63
